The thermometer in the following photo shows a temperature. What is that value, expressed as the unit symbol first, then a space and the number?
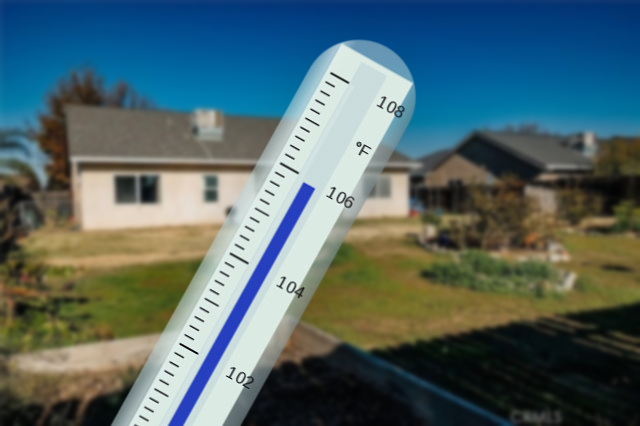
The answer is °F 105.9
